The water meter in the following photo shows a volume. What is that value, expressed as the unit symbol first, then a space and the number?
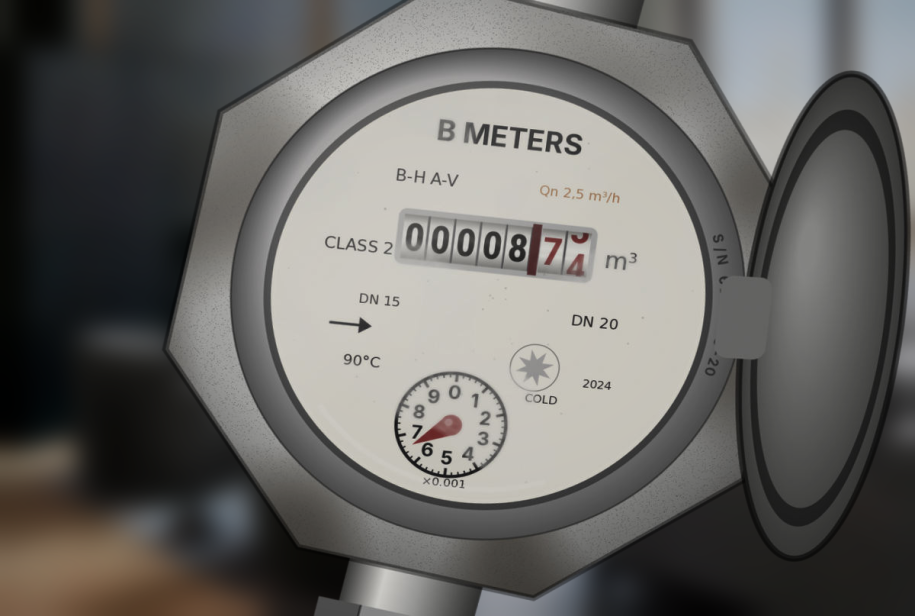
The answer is m³ 8.736
